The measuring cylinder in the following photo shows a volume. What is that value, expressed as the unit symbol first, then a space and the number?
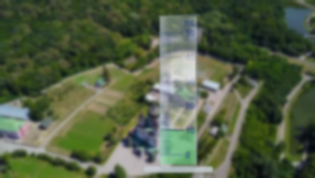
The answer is mL 10
